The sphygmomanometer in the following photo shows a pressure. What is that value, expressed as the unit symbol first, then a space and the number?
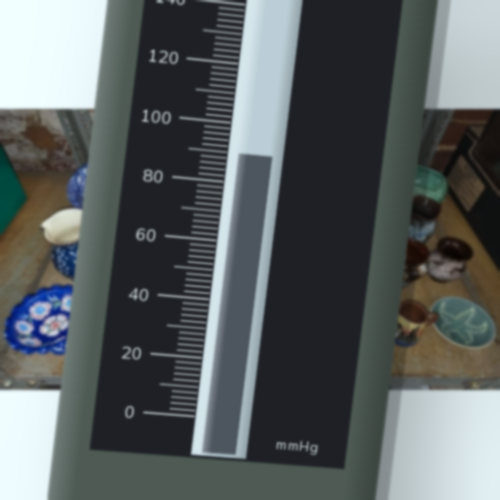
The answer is mmHg 90
